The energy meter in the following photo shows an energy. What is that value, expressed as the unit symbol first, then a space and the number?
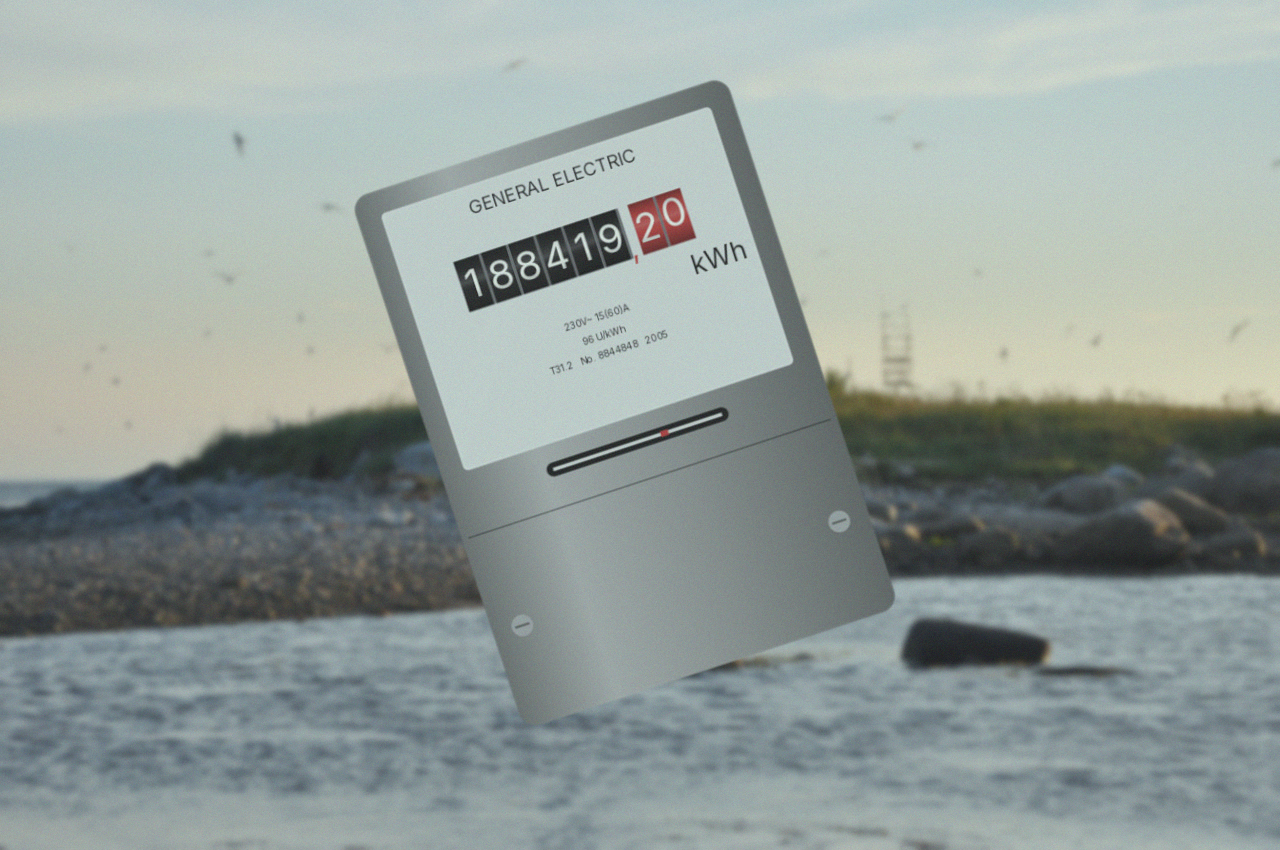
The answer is kWh 188419.20
